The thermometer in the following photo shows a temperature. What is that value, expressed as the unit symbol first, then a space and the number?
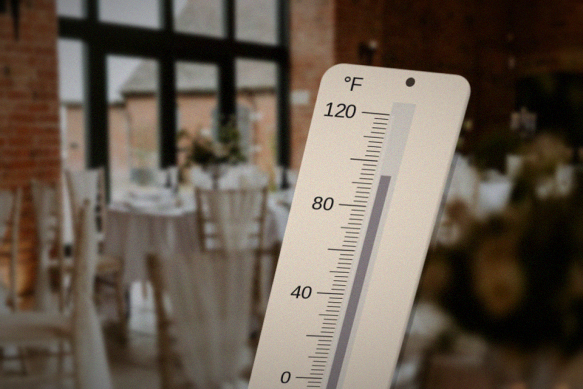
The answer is °F 94
